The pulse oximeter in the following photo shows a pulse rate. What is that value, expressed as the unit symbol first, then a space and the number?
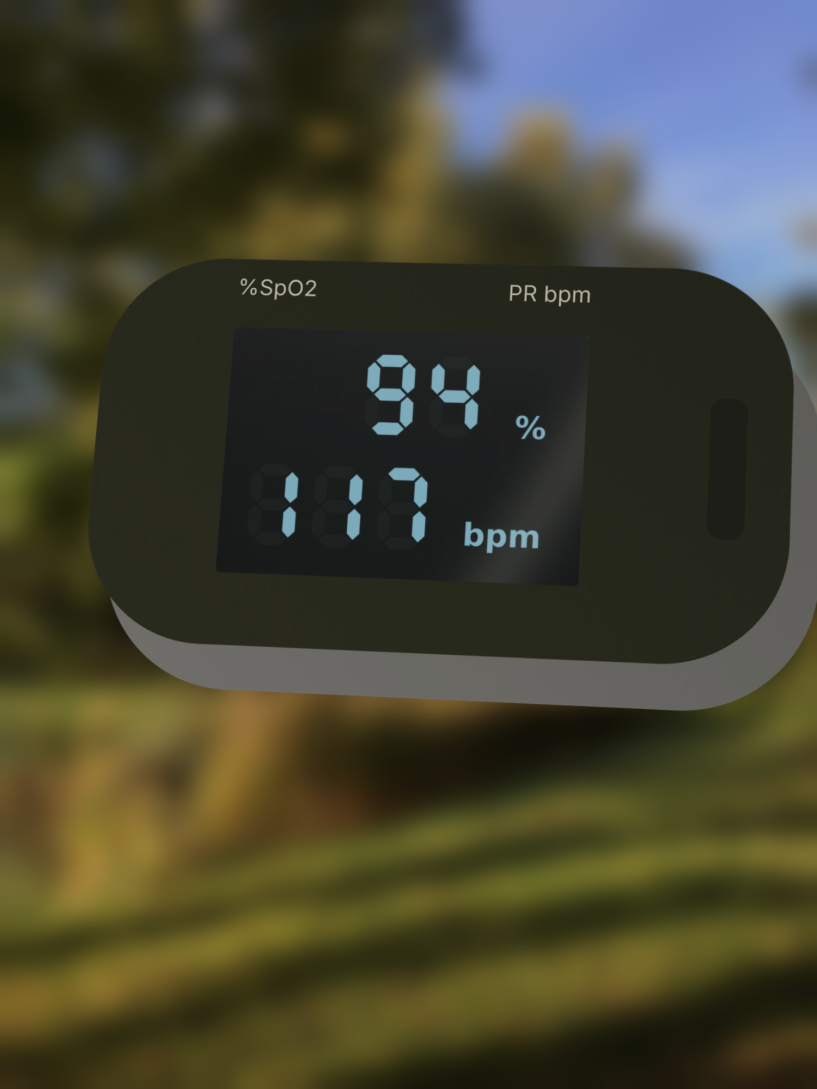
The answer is bpm 117
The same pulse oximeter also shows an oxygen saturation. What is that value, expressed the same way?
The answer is % 94
